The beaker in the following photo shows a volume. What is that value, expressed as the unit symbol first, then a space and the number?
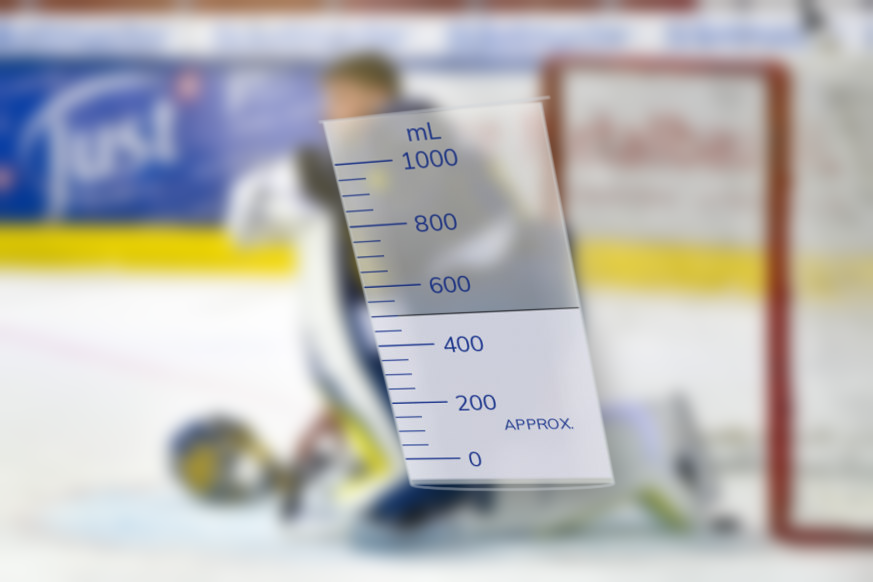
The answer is mL 500
